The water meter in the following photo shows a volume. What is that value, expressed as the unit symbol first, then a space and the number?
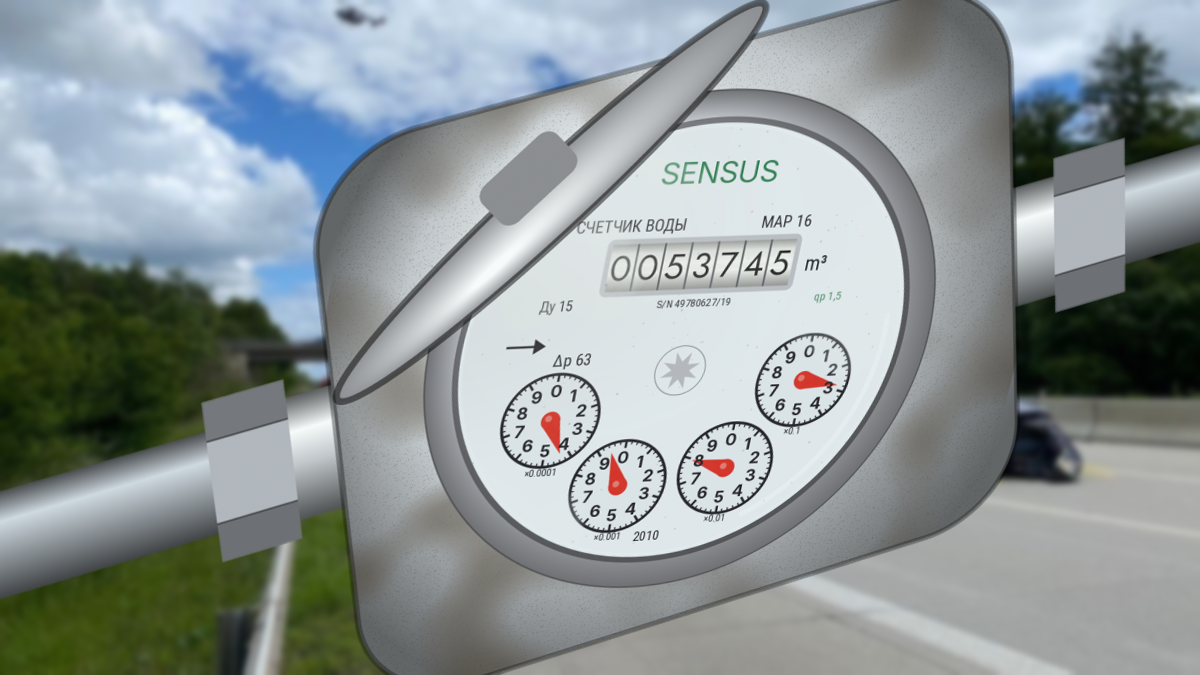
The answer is m³ 53745.2794
